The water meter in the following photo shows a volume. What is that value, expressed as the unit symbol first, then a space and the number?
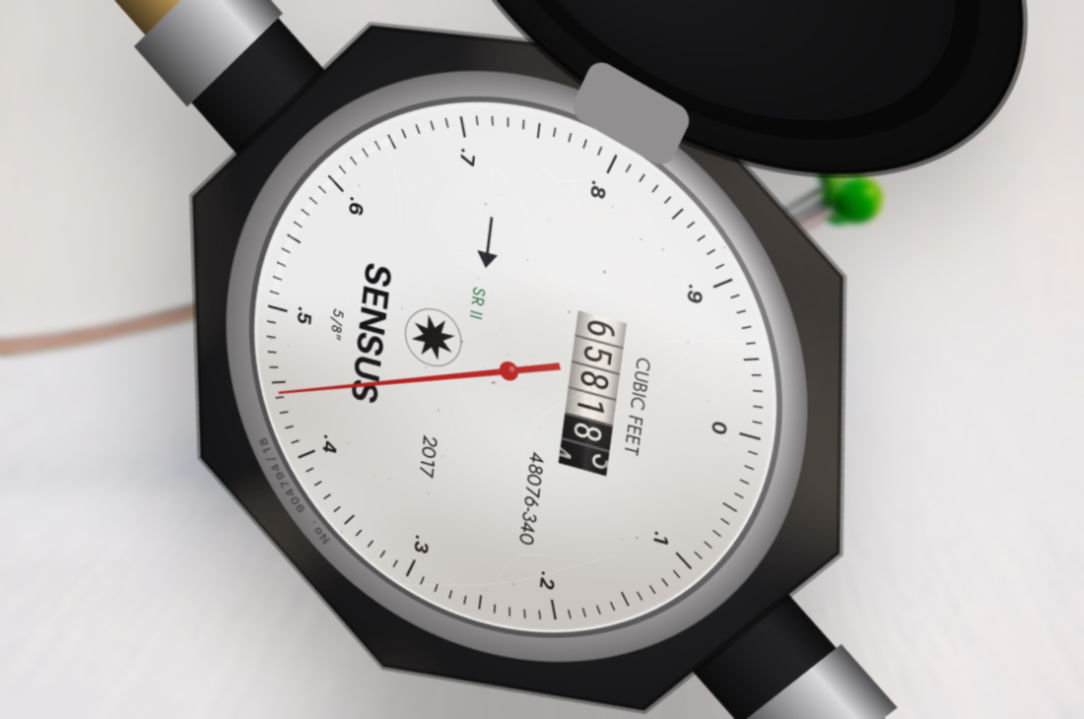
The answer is ft³ 658183.44
